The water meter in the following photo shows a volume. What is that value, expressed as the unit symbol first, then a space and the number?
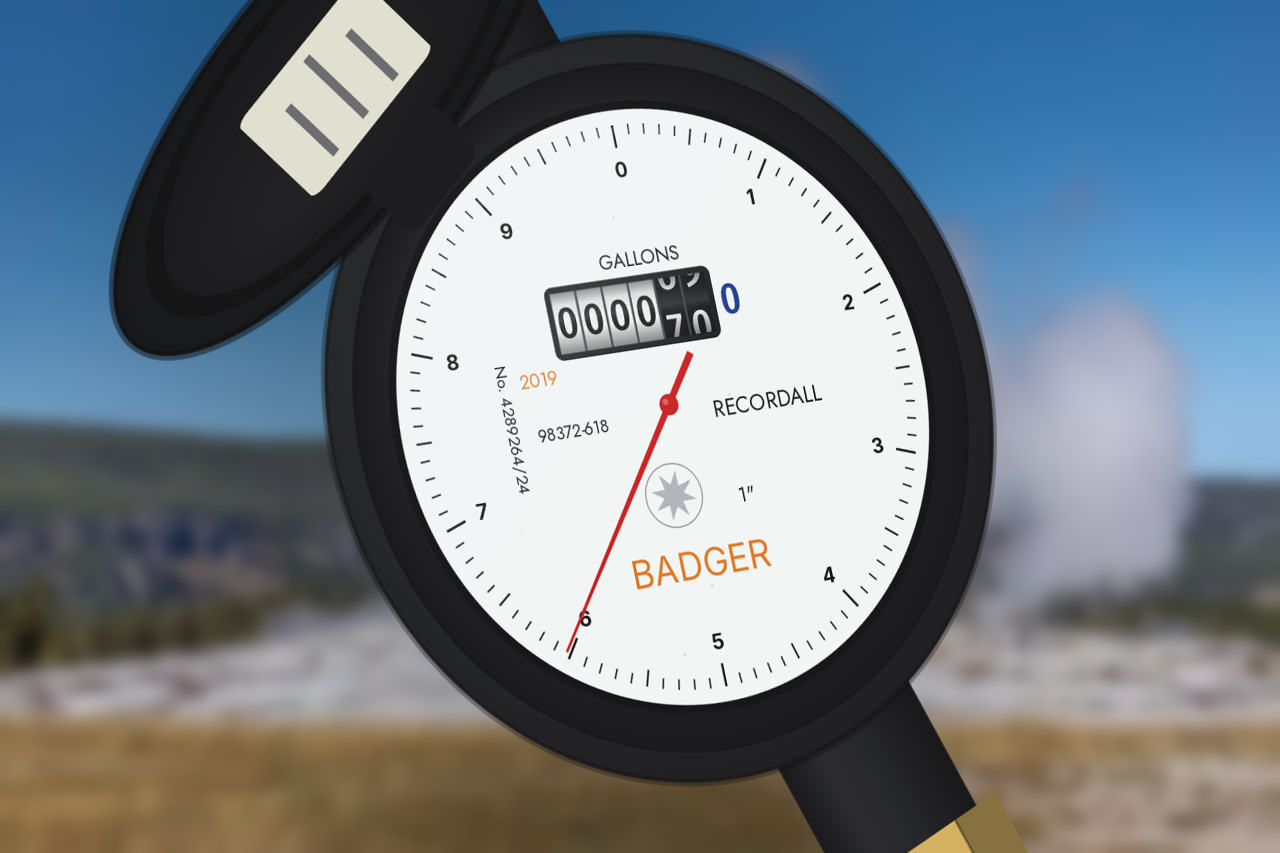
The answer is gal 696.0
